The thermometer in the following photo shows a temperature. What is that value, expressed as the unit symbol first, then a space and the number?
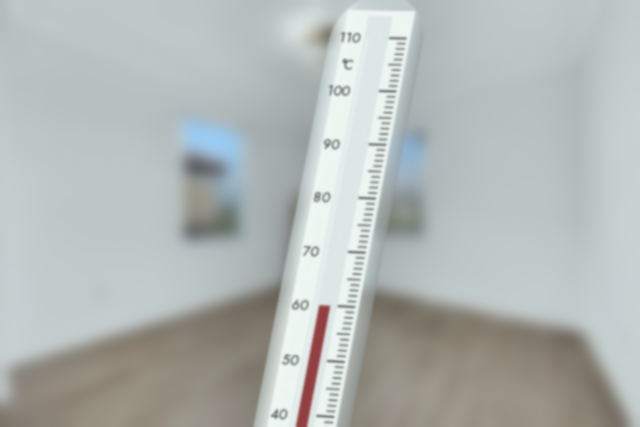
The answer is °C 60
